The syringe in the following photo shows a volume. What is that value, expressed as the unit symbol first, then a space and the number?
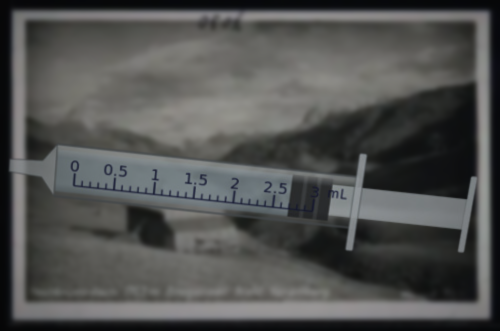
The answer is mL 2.7
